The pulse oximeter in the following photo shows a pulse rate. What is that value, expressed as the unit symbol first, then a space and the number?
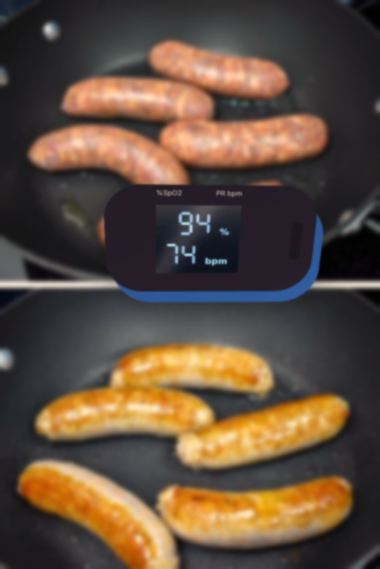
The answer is bpm 74
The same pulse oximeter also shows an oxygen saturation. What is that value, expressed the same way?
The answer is % 94
